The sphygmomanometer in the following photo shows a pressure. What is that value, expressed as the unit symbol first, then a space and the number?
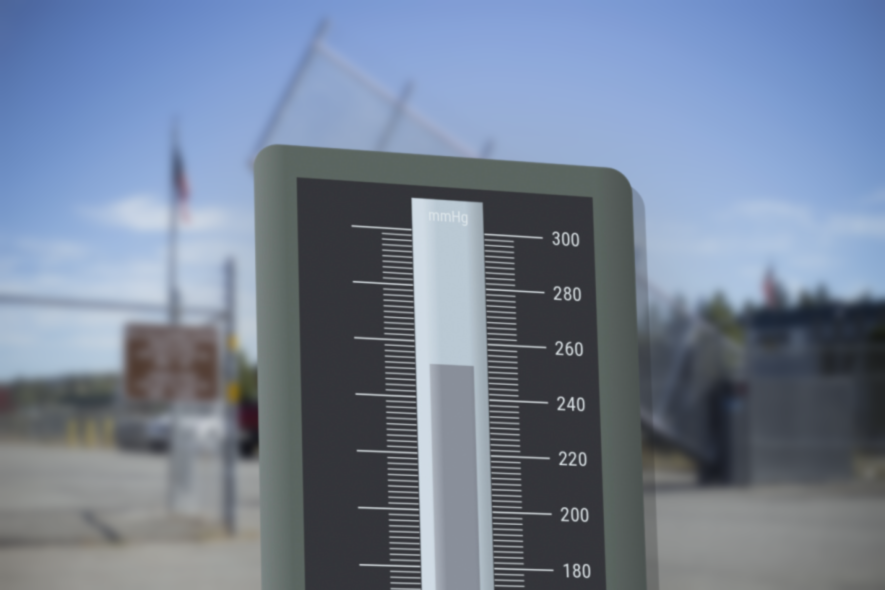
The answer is mmHg 252
